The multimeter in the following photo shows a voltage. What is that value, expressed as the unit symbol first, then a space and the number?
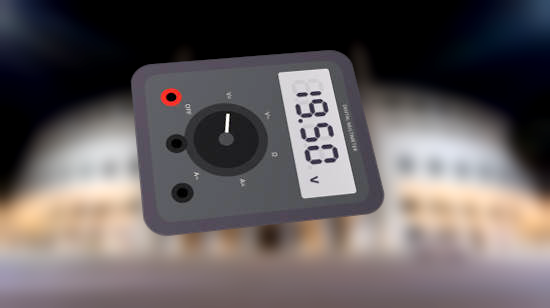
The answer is V 19.50
